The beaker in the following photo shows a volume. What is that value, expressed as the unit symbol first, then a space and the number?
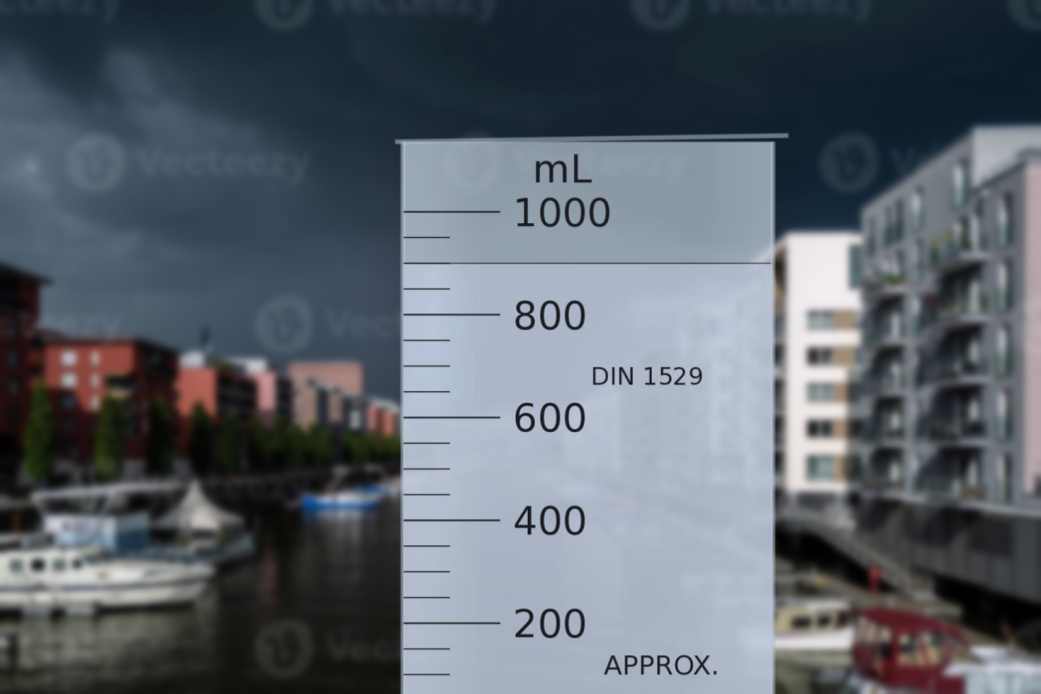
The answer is mL 900
